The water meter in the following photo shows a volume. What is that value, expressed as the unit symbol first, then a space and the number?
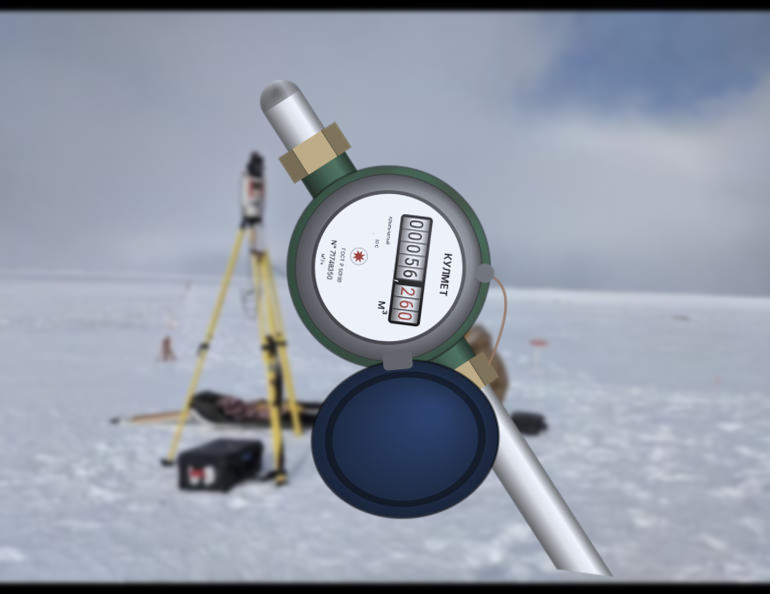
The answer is m³ 56.260
